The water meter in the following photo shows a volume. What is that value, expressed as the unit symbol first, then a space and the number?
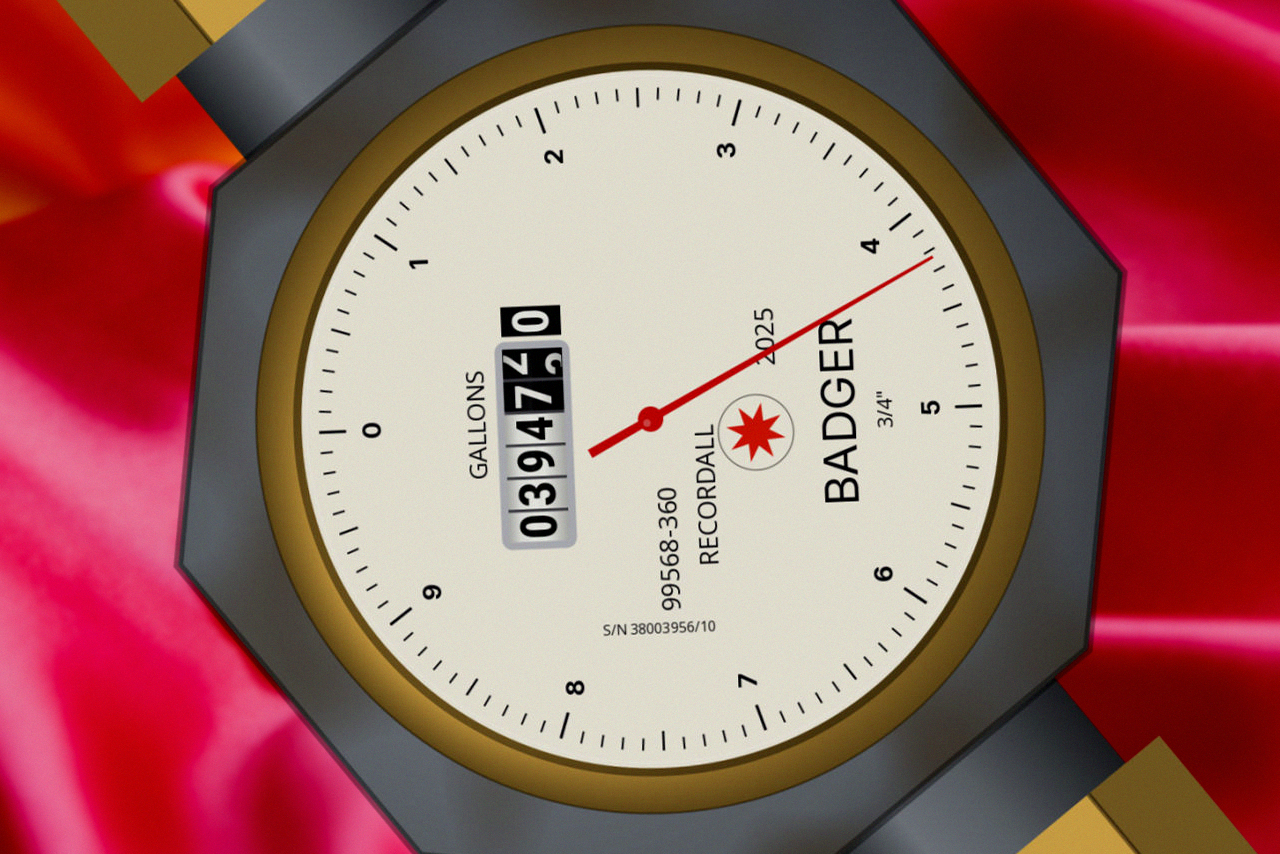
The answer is gal 394724.2
